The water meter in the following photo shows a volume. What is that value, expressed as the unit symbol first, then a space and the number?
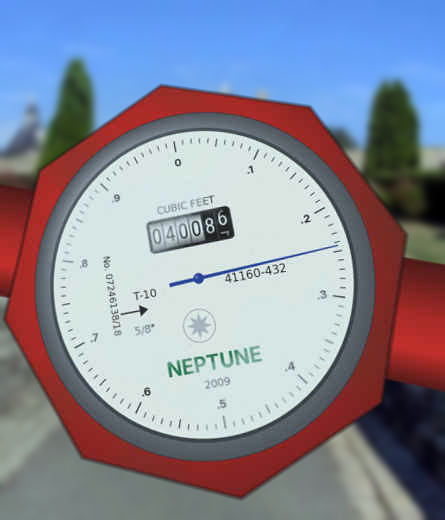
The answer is ft³ 40086.24
